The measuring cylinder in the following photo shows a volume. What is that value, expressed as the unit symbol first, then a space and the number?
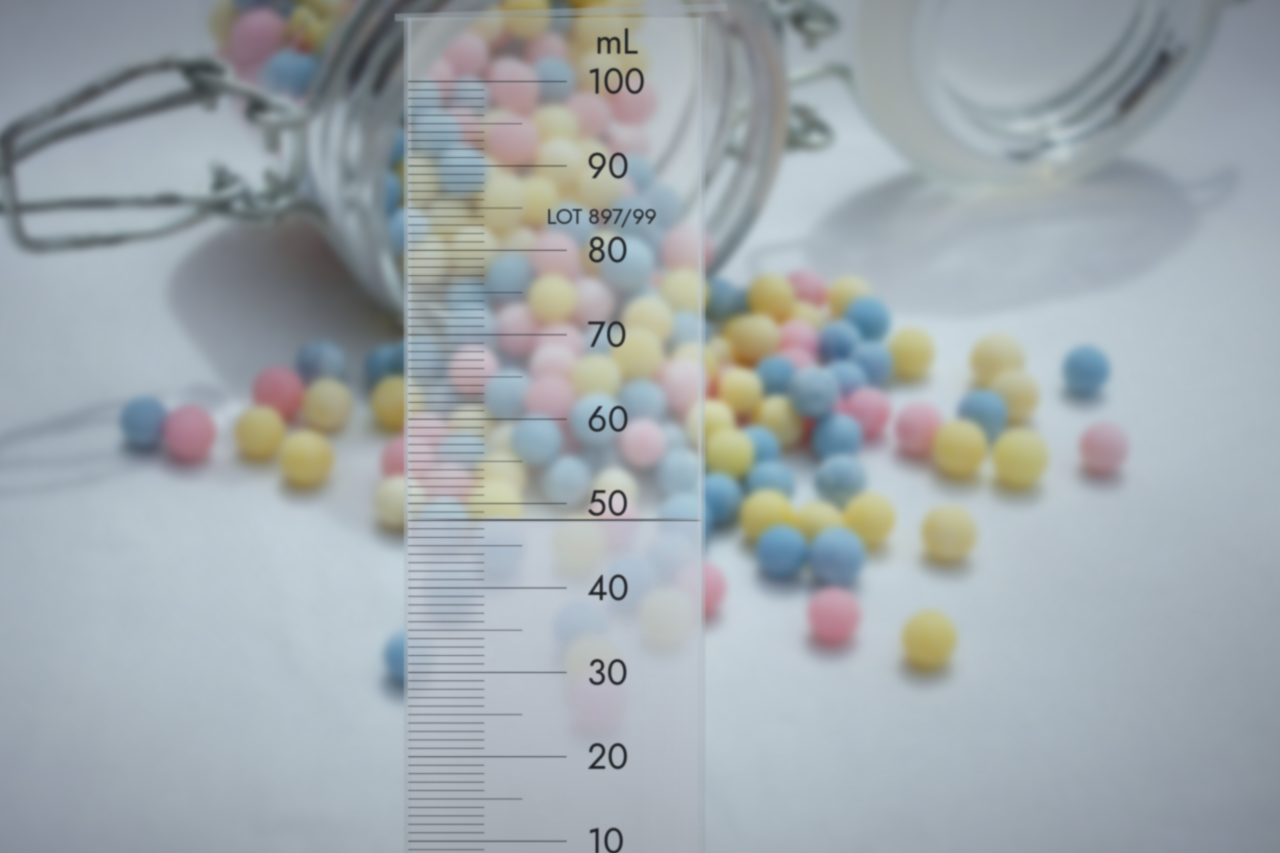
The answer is mL 48
